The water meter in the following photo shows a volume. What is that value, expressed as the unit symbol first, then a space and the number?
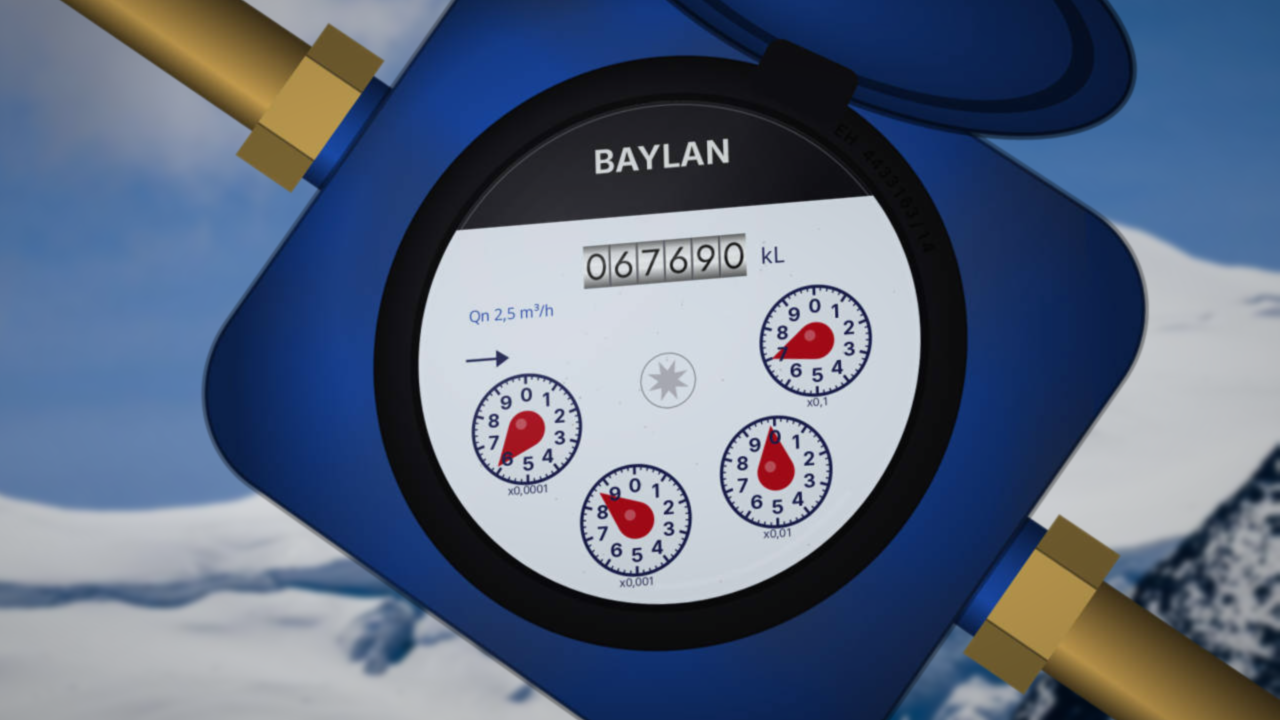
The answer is kL 67690.6986
